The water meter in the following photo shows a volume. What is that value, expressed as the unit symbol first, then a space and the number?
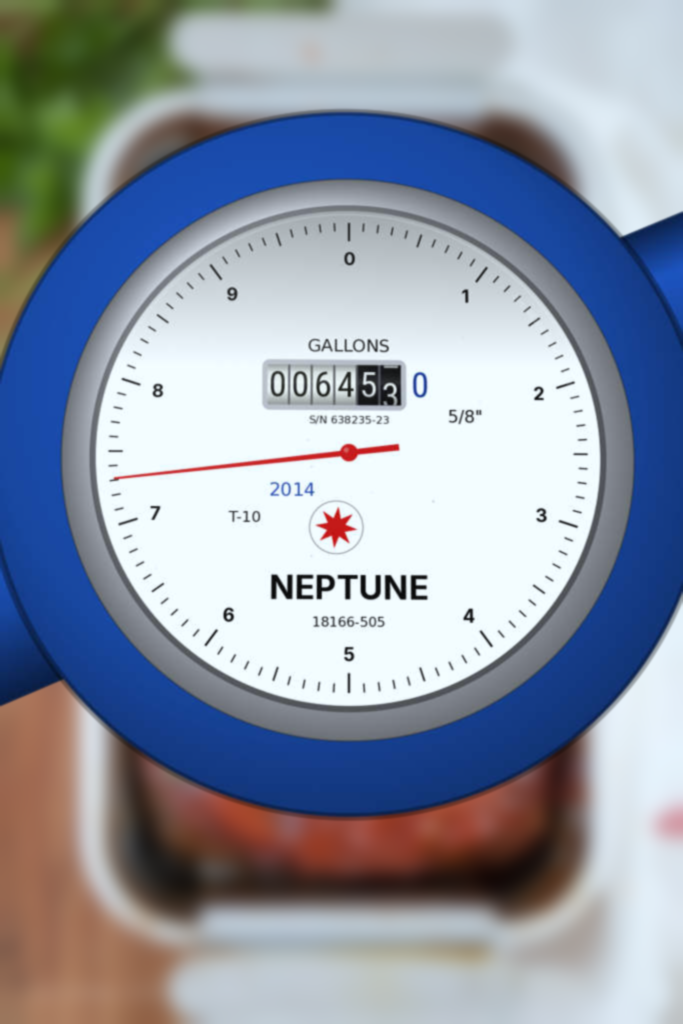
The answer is gal 64527.3
